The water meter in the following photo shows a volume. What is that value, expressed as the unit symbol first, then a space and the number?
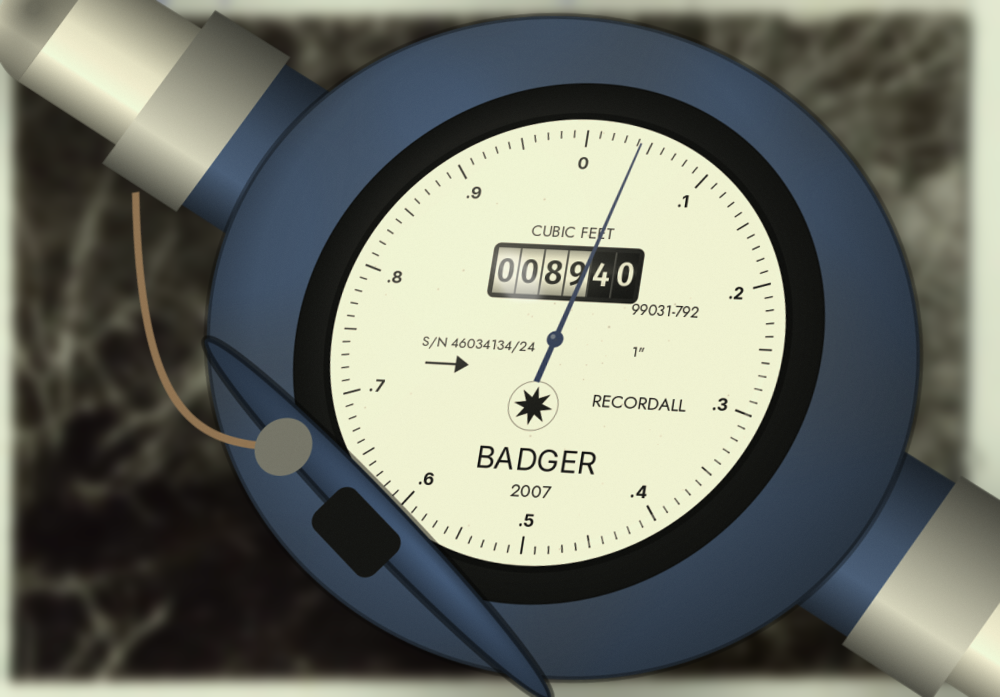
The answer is ft³ 8940.04
